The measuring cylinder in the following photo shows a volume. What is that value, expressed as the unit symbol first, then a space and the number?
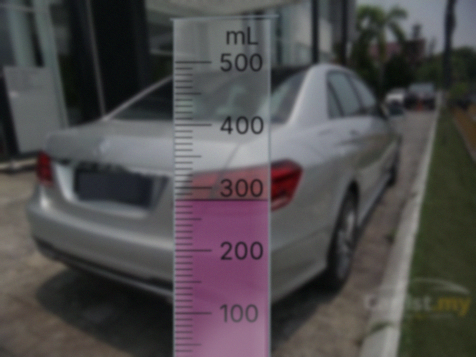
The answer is mL 280
